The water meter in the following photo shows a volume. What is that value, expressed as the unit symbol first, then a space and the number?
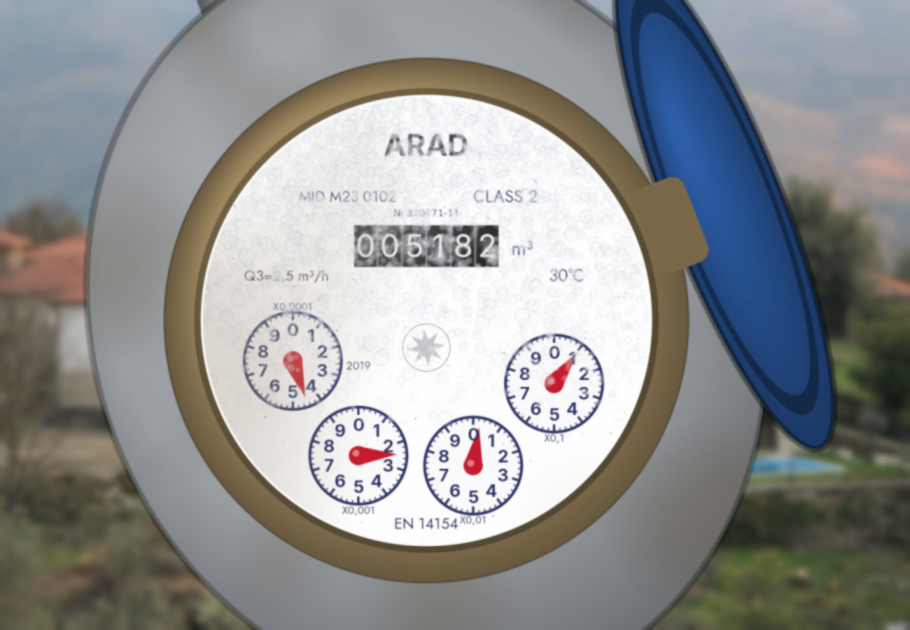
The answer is m³ 5182.1024
